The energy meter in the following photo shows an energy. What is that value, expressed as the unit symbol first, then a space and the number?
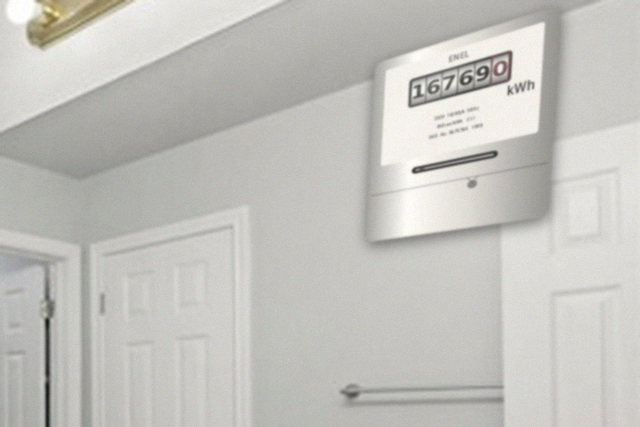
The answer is kWh 16769.0
